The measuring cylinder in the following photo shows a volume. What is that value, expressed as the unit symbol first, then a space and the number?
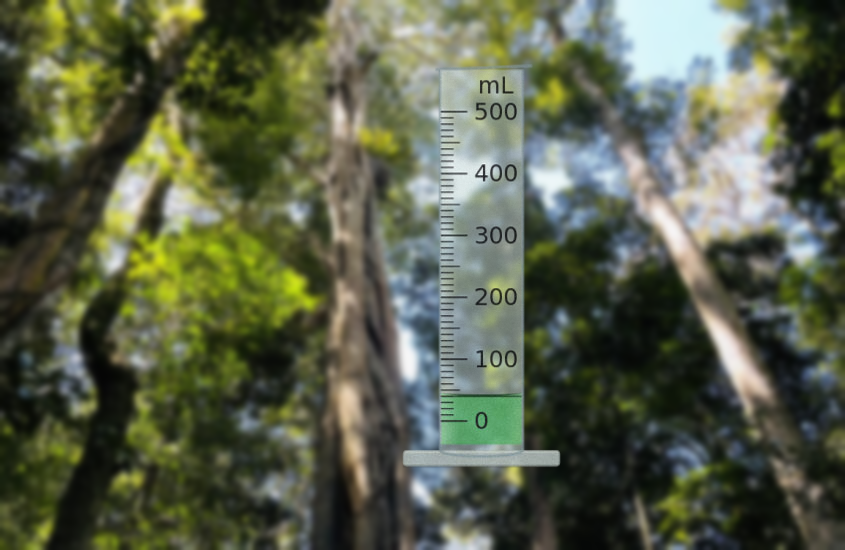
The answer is mL 40
